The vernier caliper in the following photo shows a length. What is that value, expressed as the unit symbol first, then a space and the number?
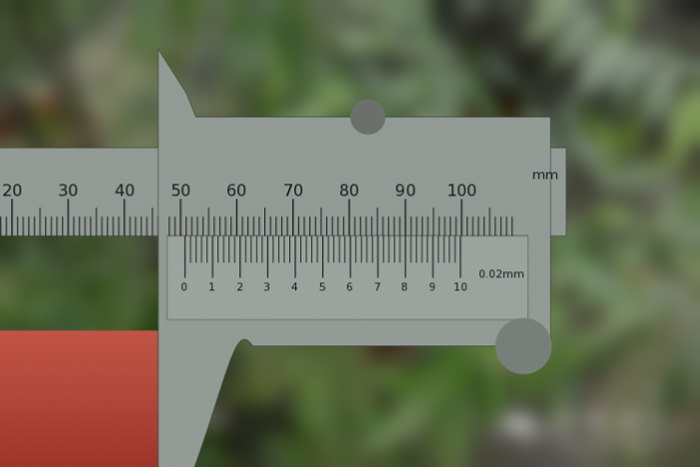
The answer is mm 50.8
